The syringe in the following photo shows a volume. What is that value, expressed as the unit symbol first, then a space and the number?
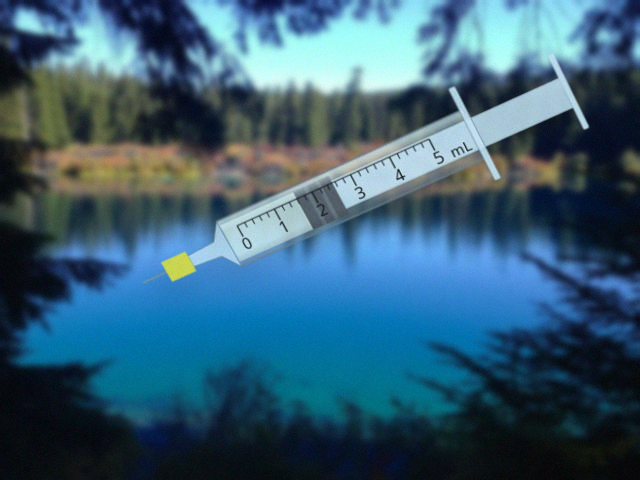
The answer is mL 1.6
